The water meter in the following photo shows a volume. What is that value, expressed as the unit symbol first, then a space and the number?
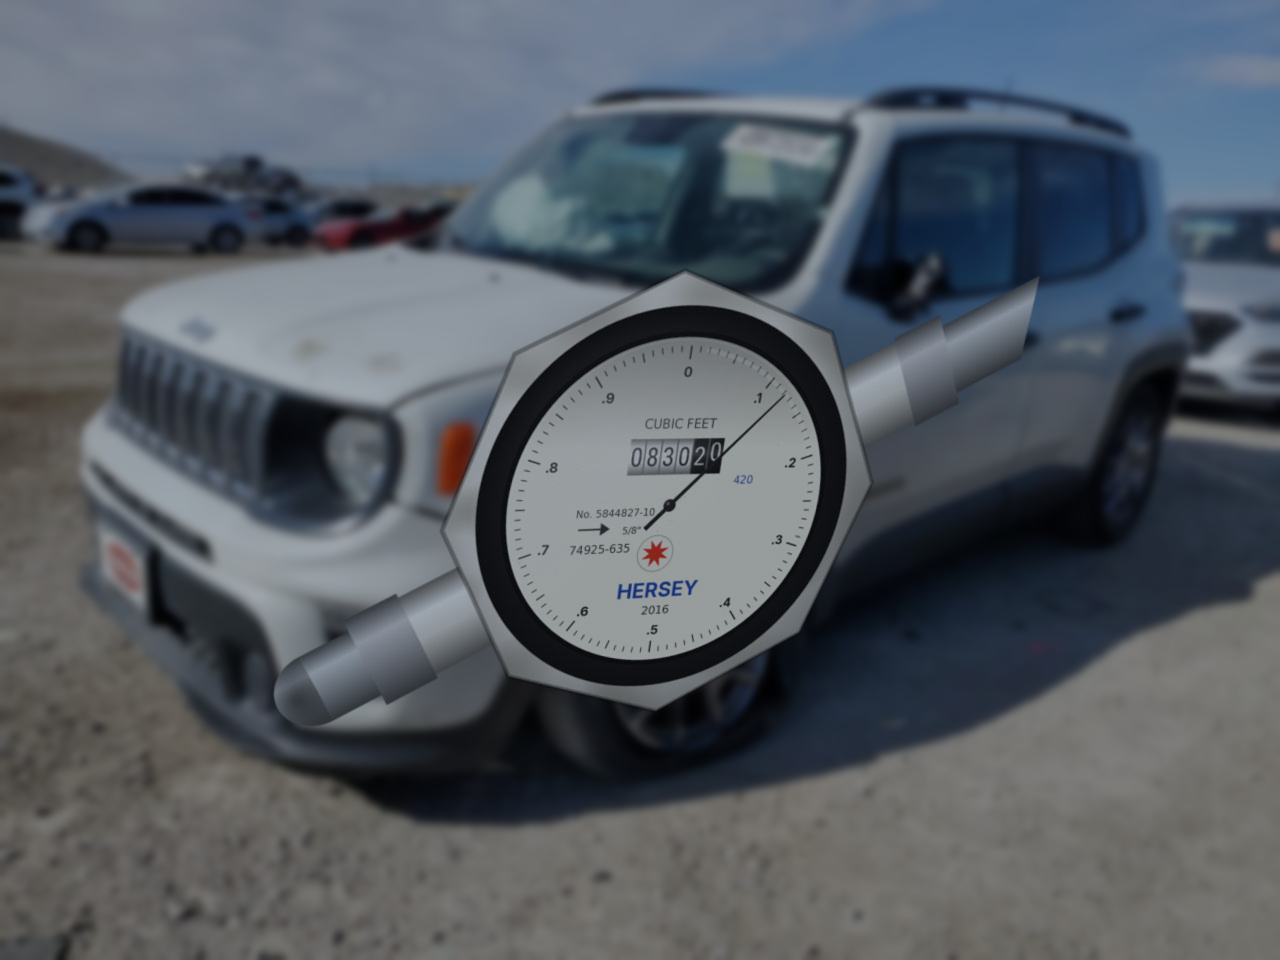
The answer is ft³ 83020.12
